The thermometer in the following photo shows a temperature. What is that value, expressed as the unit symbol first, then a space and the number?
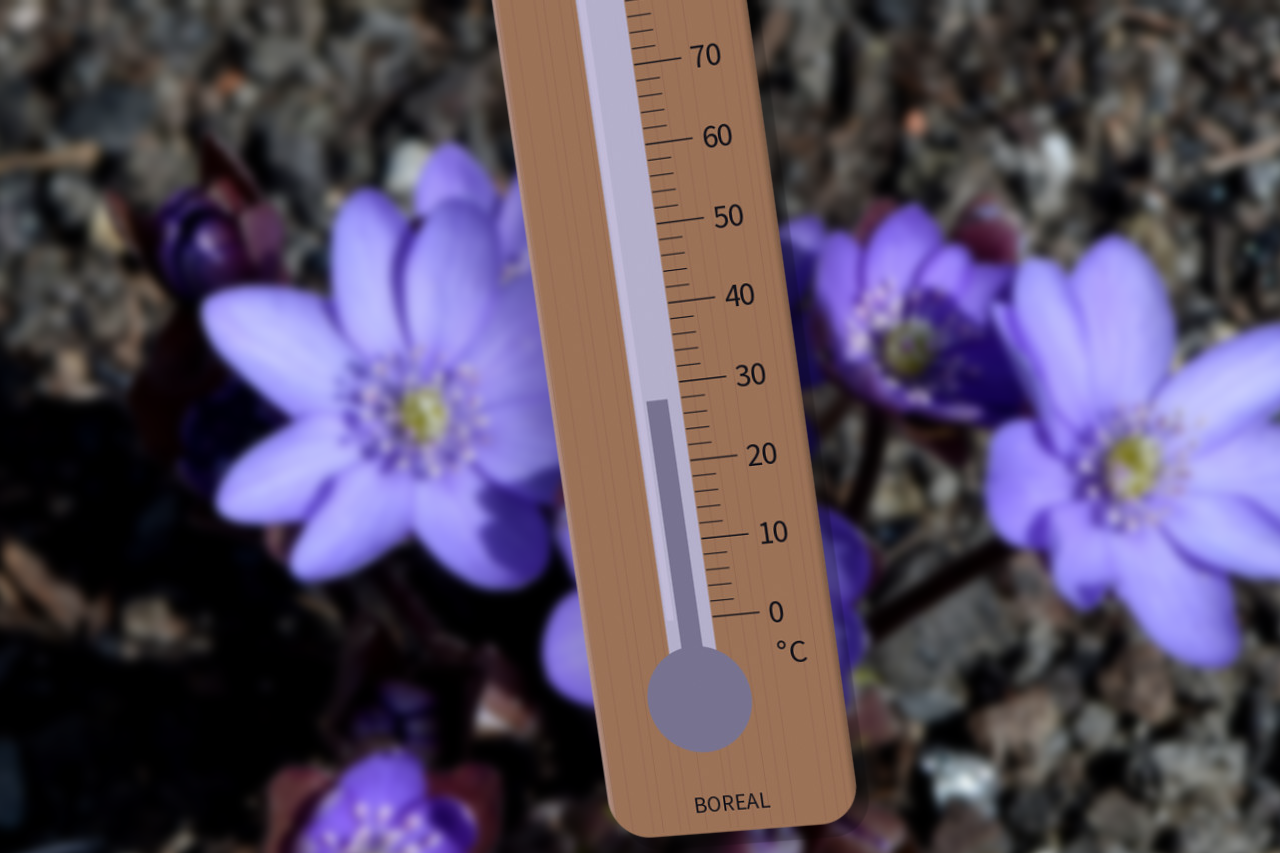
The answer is °C 28
